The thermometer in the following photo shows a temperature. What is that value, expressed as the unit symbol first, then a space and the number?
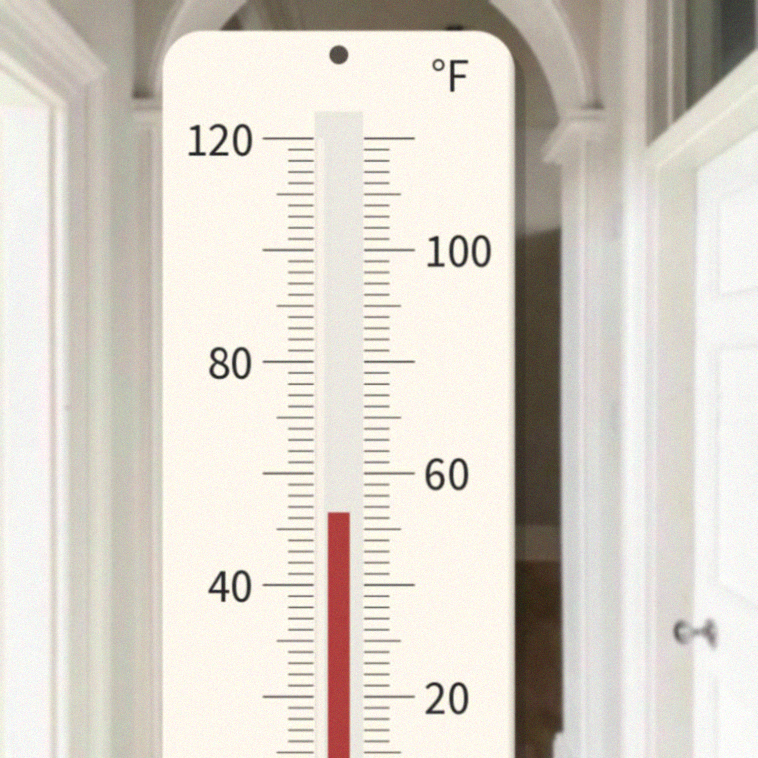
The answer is °F 53
